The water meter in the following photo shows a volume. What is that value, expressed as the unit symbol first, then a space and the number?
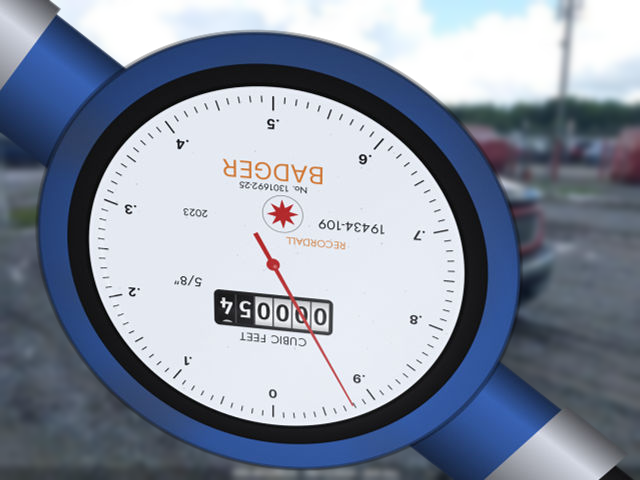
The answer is ft³ 53.92
